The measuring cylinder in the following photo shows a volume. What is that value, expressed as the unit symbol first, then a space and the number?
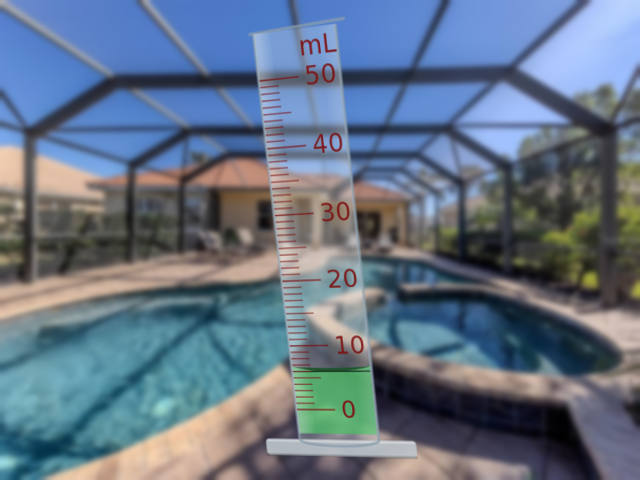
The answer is mL 6
